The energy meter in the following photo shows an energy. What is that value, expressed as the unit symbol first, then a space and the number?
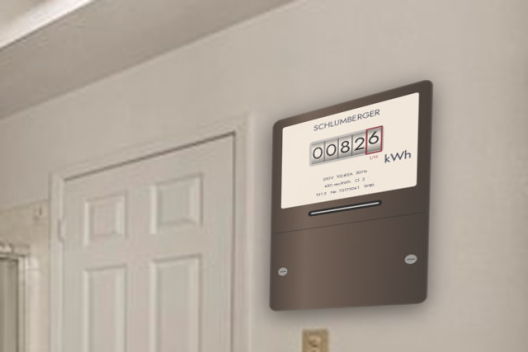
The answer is kWh 82.6
